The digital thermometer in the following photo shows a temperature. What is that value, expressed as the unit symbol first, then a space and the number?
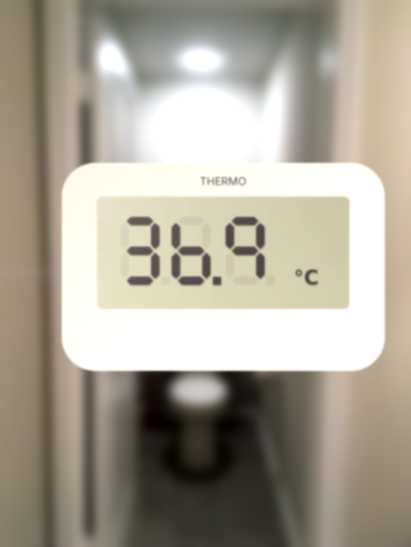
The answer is °C 36.9
